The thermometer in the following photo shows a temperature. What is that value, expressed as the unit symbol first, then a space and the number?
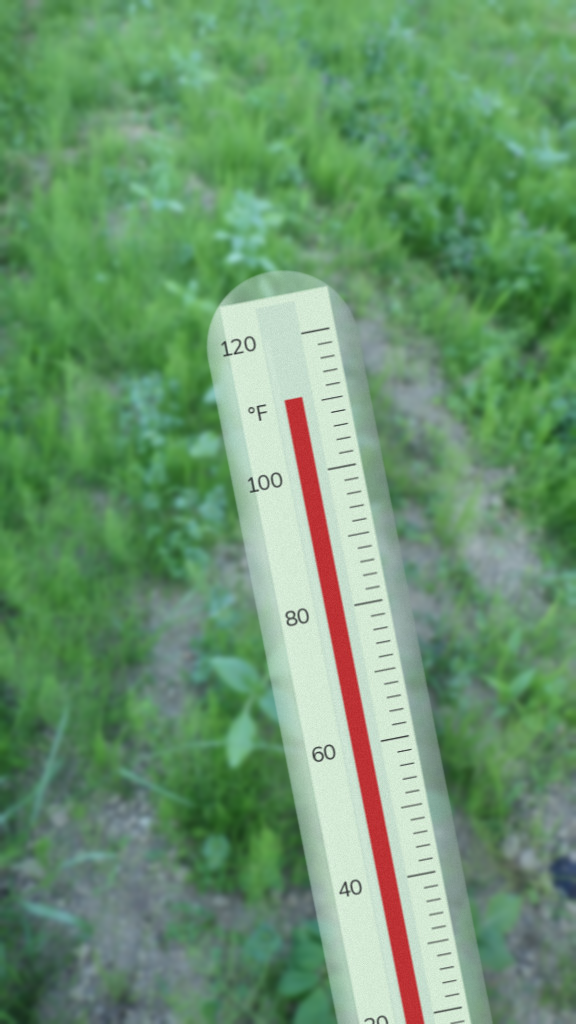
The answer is °F 111
